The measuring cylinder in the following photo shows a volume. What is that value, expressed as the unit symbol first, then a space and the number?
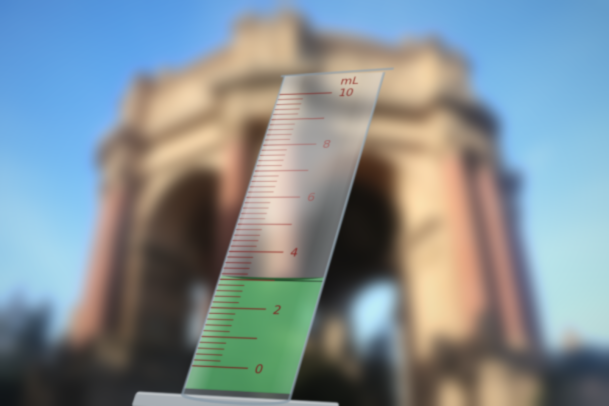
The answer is mL 3
